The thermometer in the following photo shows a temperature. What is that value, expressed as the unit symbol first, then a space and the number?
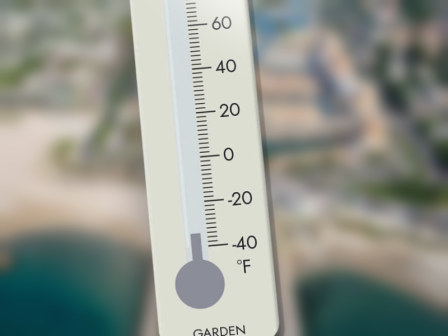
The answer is °F -34
